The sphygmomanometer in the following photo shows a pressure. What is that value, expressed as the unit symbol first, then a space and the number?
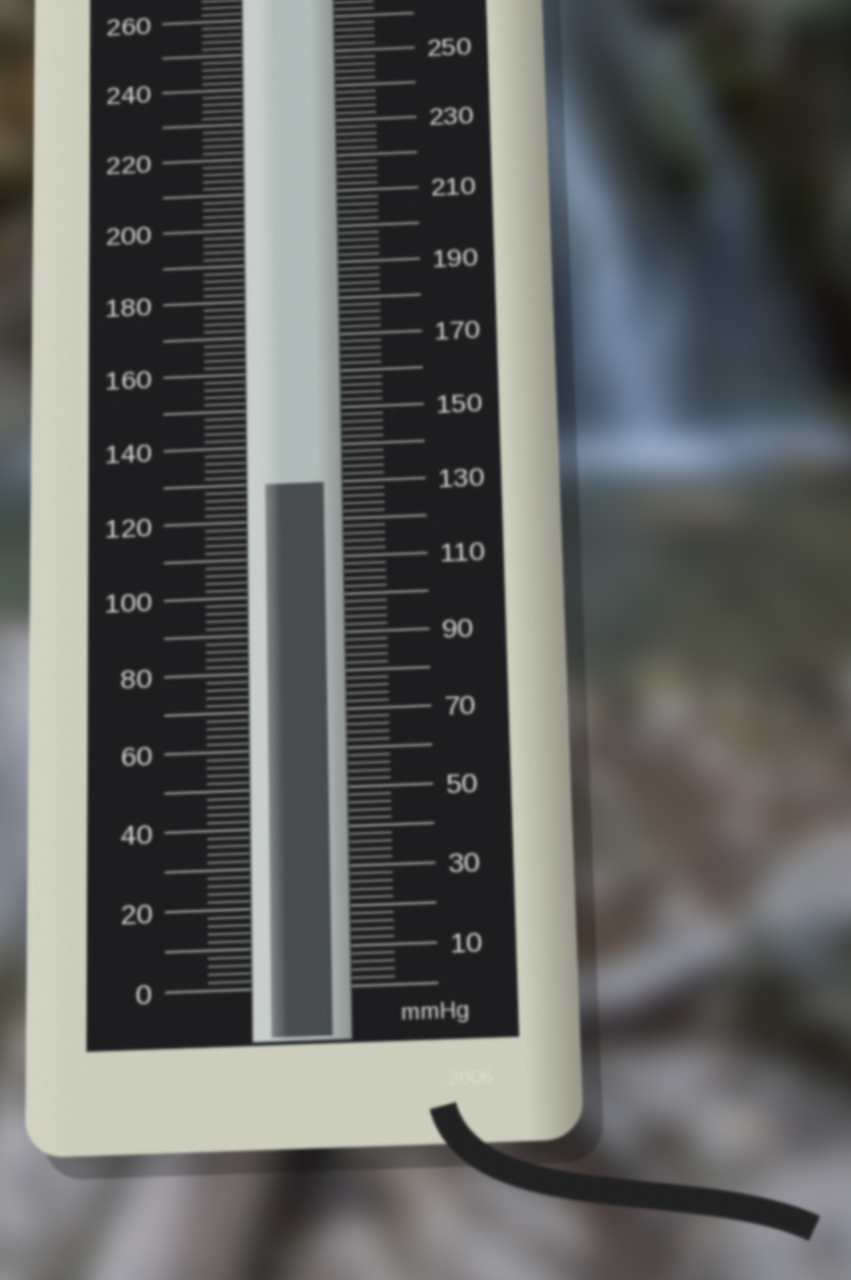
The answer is mmHg 130
